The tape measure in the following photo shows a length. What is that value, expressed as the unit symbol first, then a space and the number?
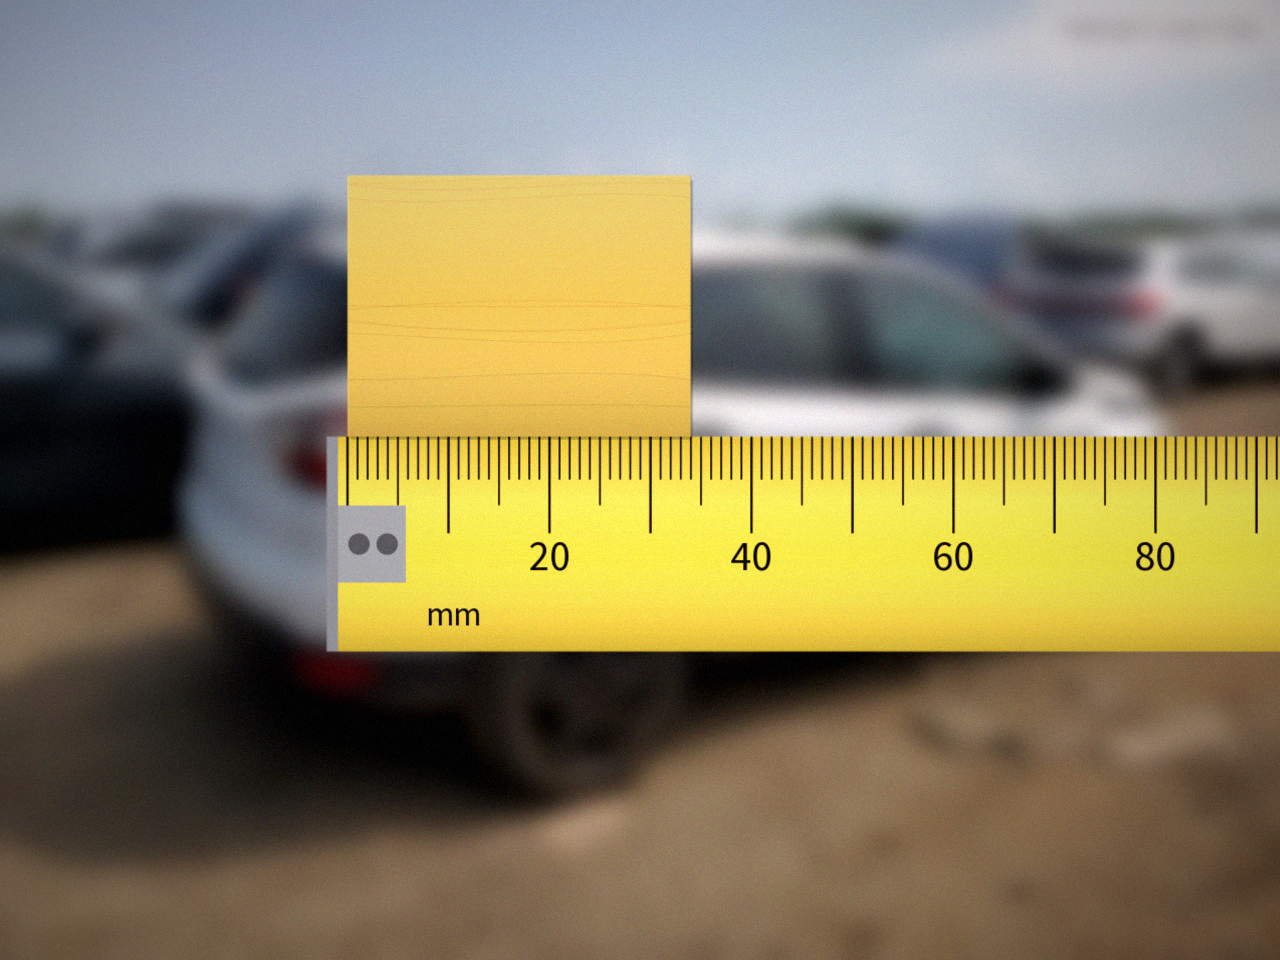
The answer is mm 34
